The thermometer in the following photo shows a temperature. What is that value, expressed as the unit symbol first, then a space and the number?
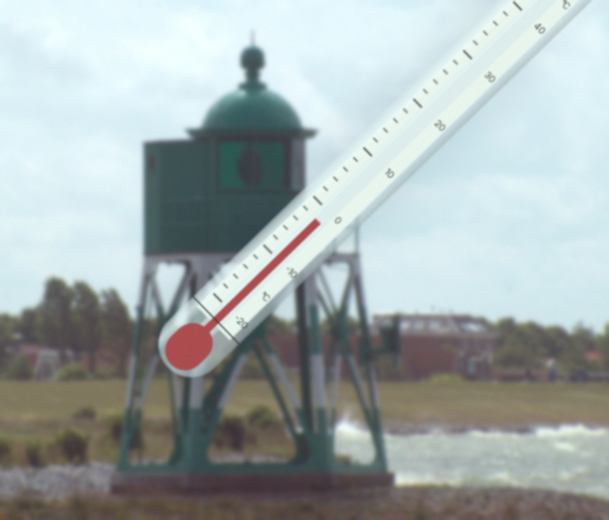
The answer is °C -2
